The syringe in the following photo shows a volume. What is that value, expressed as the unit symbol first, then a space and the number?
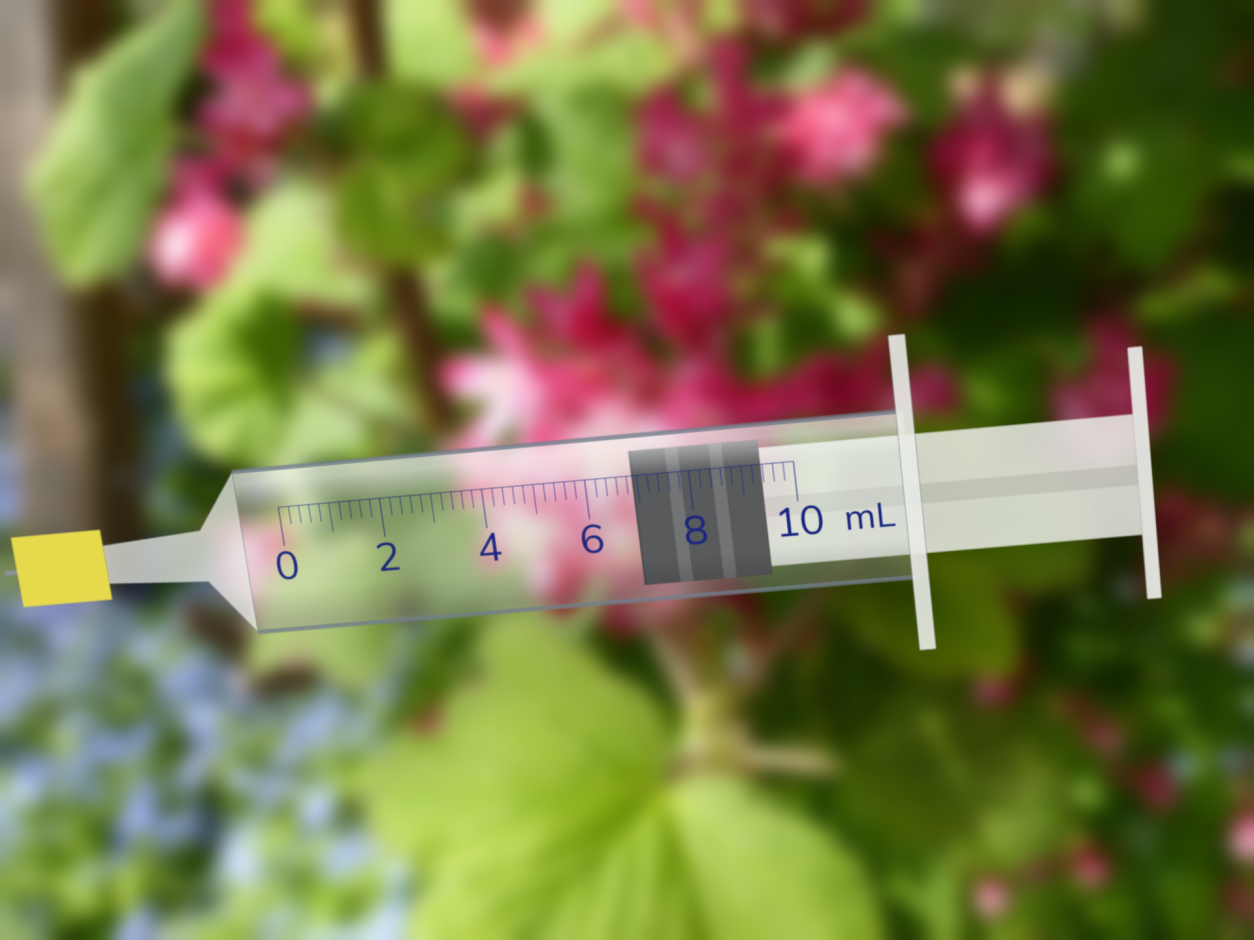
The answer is mL 6.9
